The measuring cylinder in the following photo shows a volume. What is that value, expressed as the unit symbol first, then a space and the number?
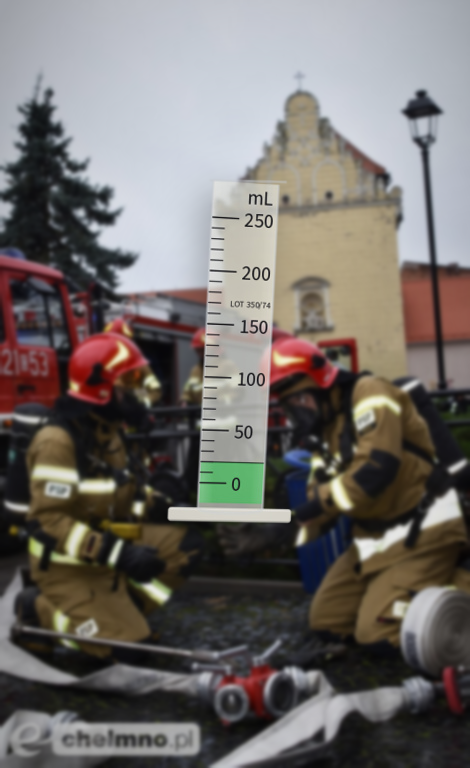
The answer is mL 20
